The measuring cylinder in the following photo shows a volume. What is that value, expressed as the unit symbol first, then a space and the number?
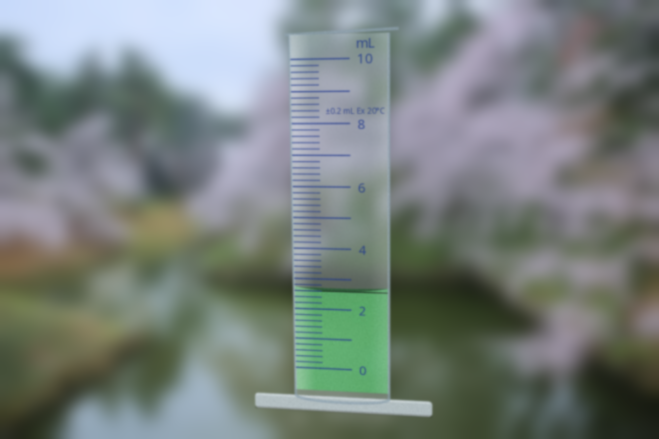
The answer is mL 2.6
